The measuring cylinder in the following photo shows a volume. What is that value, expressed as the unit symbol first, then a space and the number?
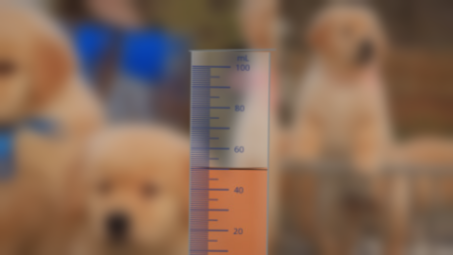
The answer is mL 50
